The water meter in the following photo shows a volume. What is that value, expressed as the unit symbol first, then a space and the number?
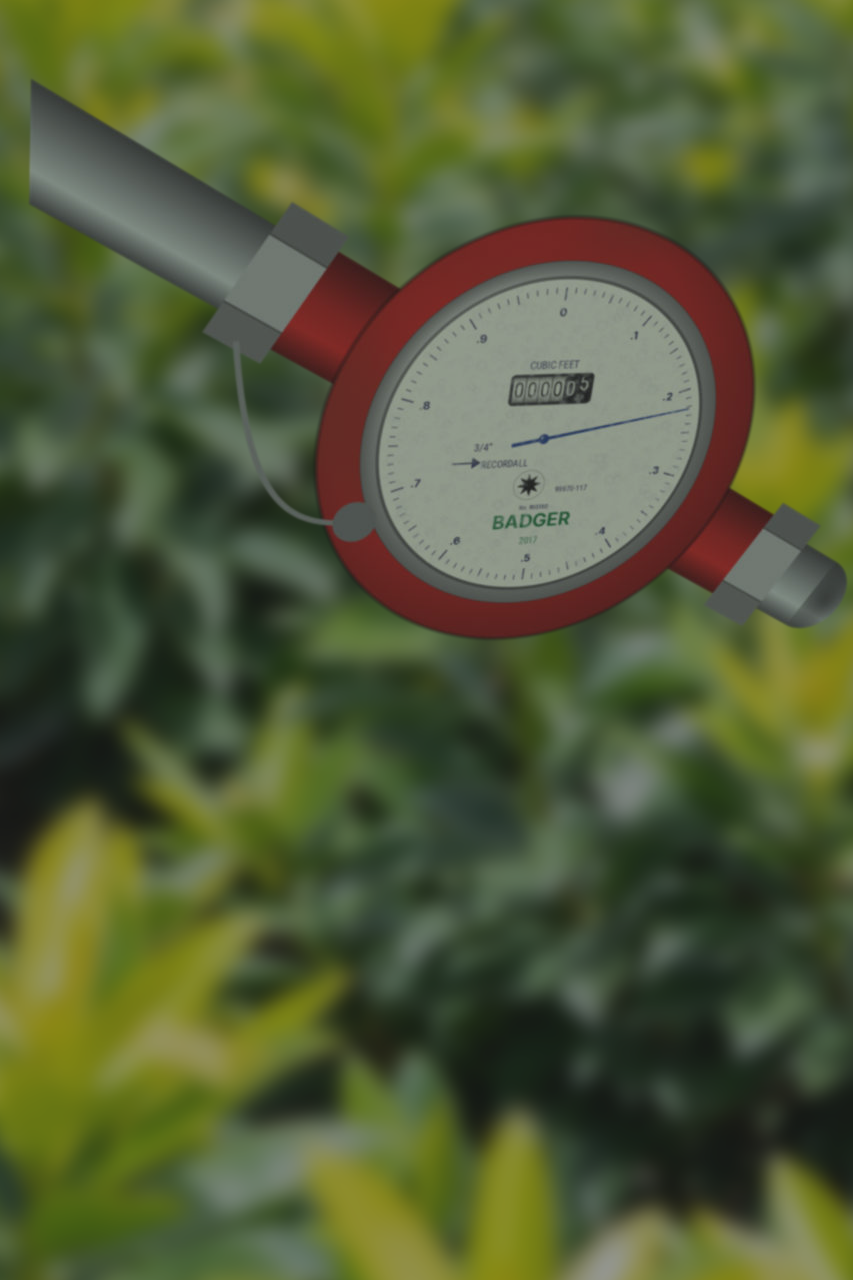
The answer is ft³ 5.22
